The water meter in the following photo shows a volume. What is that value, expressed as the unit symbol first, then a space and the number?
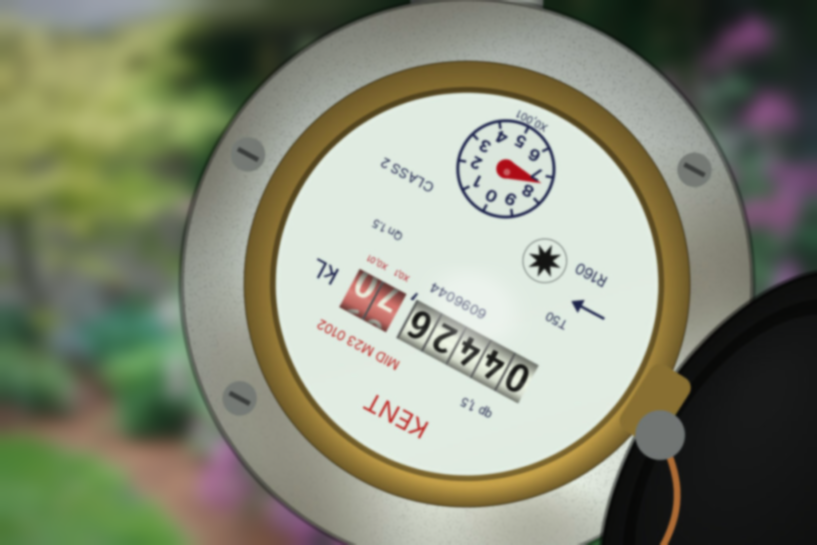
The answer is kL 4426.697
